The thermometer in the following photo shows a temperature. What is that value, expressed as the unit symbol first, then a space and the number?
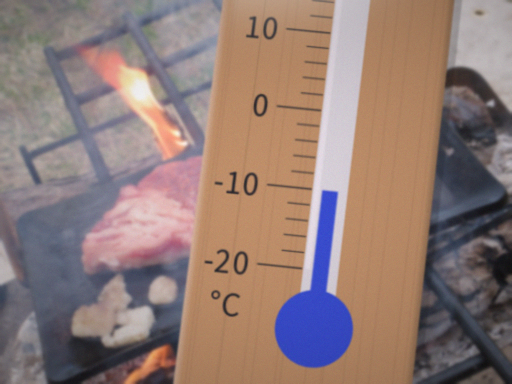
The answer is °C -10
